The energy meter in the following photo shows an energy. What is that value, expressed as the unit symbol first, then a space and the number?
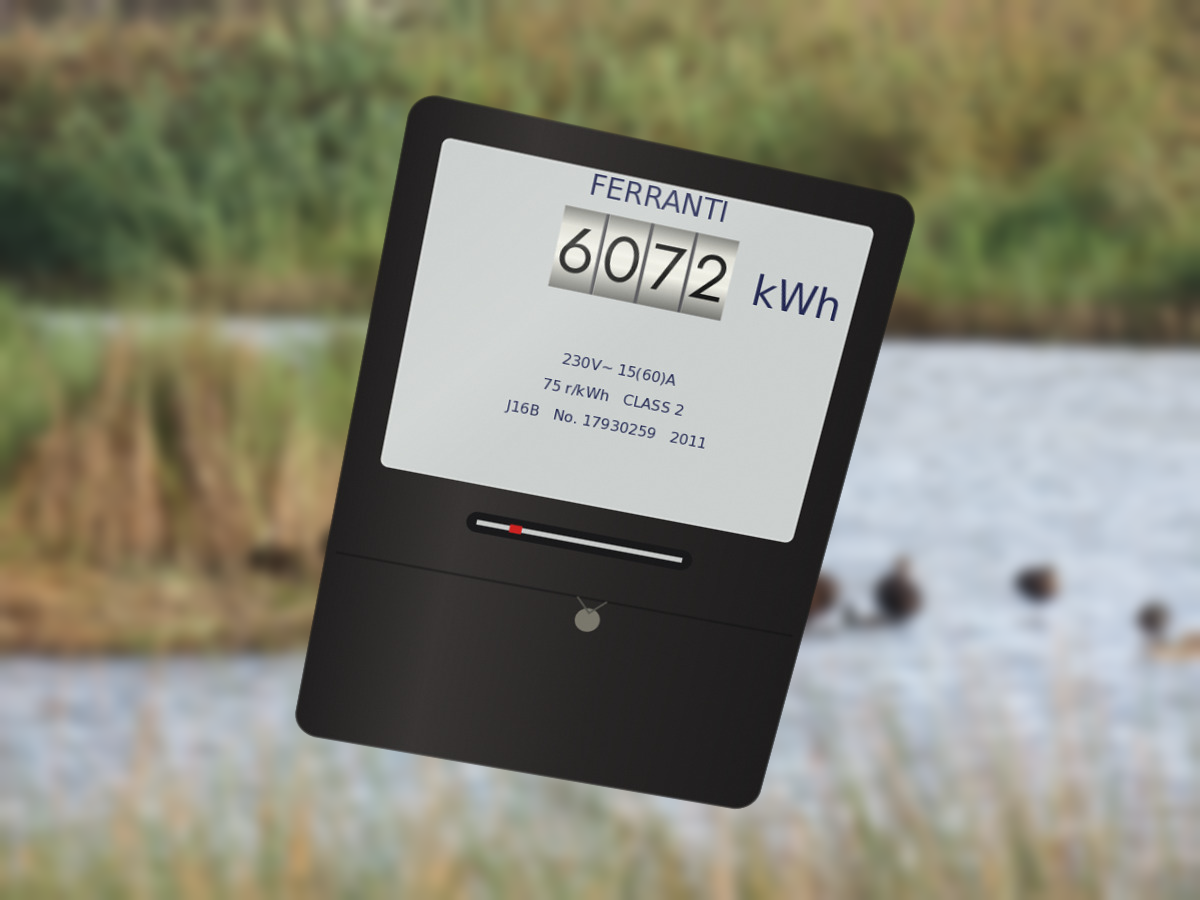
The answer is kWh 6072
